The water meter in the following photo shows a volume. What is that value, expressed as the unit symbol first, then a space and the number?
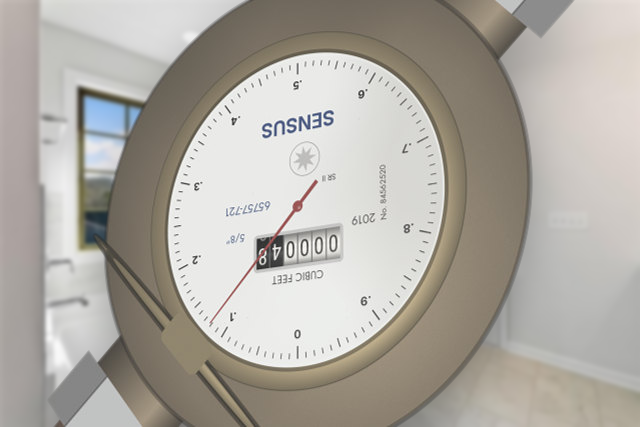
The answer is ft³ 48.12
